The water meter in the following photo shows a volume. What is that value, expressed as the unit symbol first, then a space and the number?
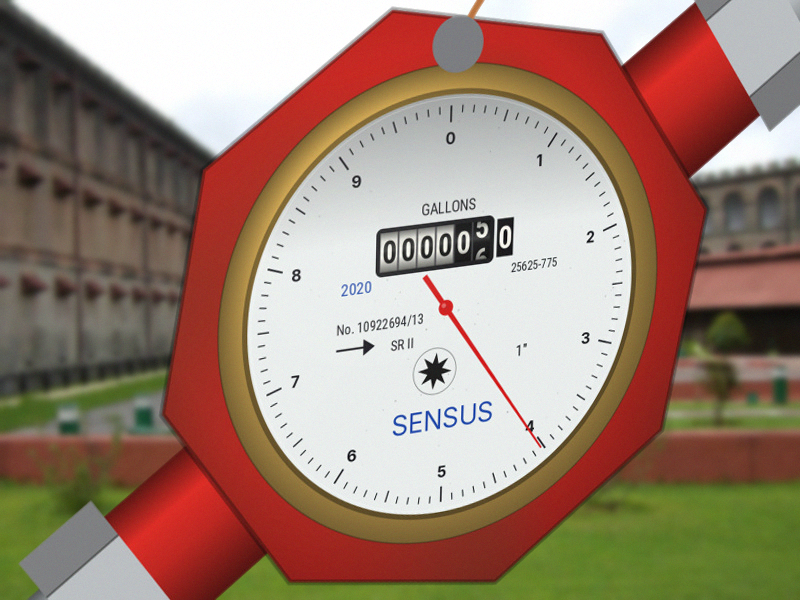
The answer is gal 54.0
